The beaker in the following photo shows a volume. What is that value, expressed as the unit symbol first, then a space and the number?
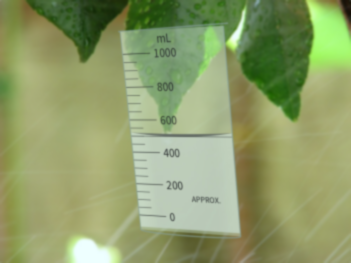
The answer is mL 500
